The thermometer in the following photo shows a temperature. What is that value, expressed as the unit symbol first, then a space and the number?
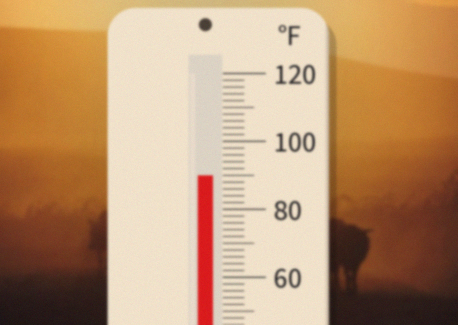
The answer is °F 90
